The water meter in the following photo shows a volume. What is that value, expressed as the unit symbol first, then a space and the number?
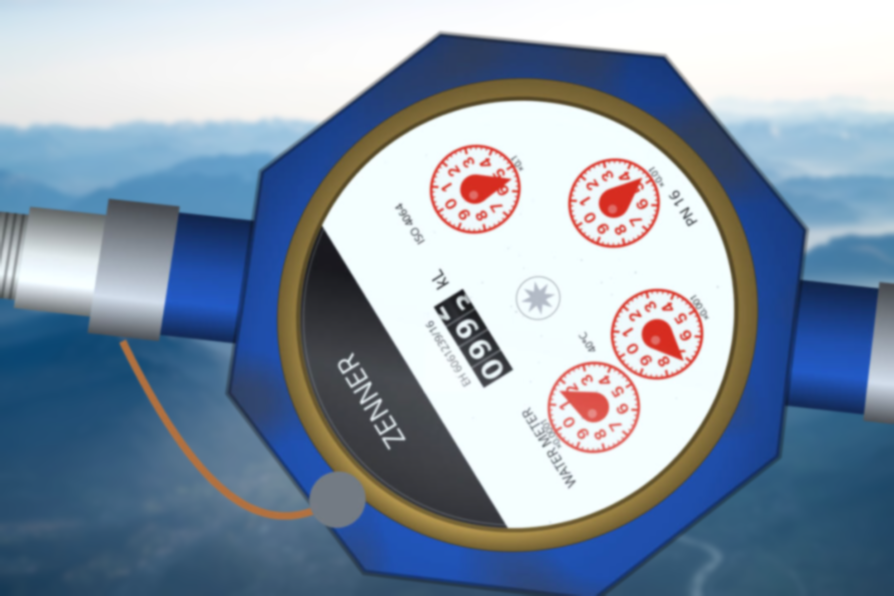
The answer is kL 992.5471
